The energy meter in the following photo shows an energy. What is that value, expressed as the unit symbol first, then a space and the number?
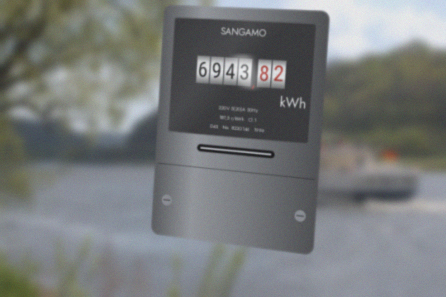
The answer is kWh 6943.82
